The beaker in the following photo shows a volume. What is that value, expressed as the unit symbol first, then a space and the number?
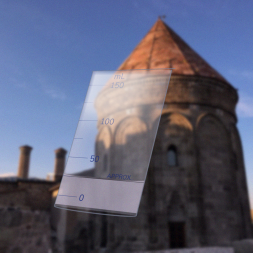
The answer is mL 25
